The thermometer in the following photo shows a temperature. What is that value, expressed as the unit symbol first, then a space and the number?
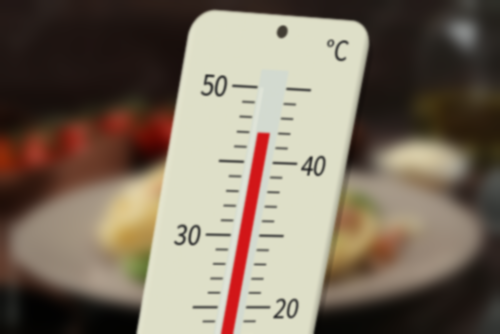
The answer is °C 44
